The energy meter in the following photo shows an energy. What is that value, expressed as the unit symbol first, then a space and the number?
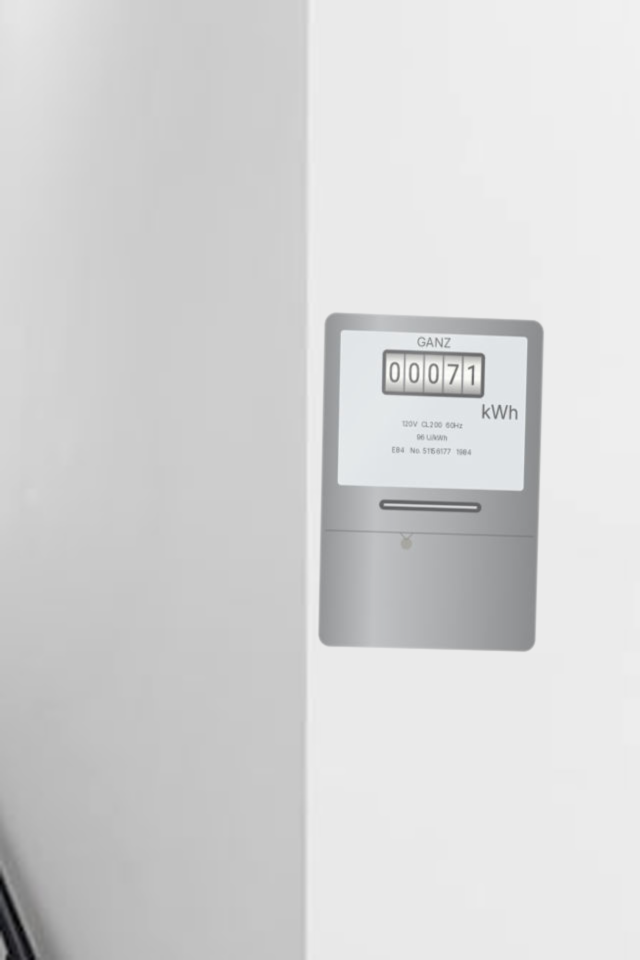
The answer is kWh 71
